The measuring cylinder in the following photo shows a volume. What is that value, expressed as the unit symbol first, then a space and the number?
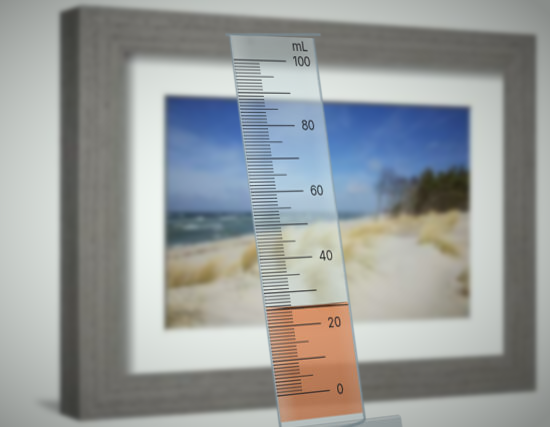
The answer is mL 25
